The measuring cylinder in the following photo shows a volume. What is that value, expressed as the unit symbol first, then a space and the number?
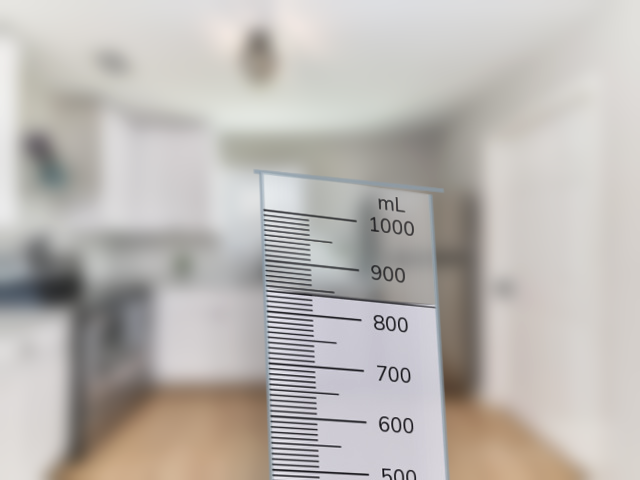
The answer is mL 840
